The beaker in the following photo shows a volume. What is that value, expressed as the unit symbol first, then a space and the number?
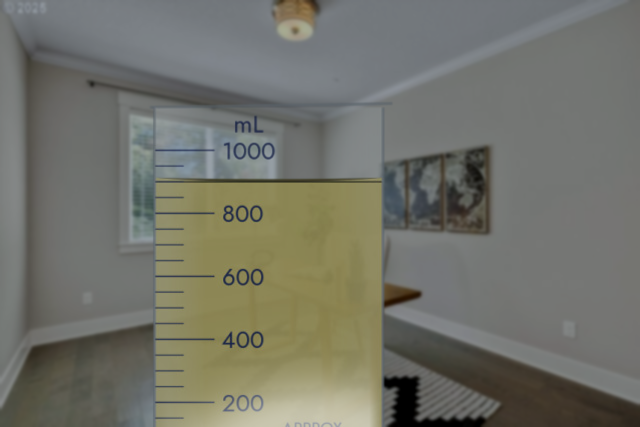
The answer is mL 900
